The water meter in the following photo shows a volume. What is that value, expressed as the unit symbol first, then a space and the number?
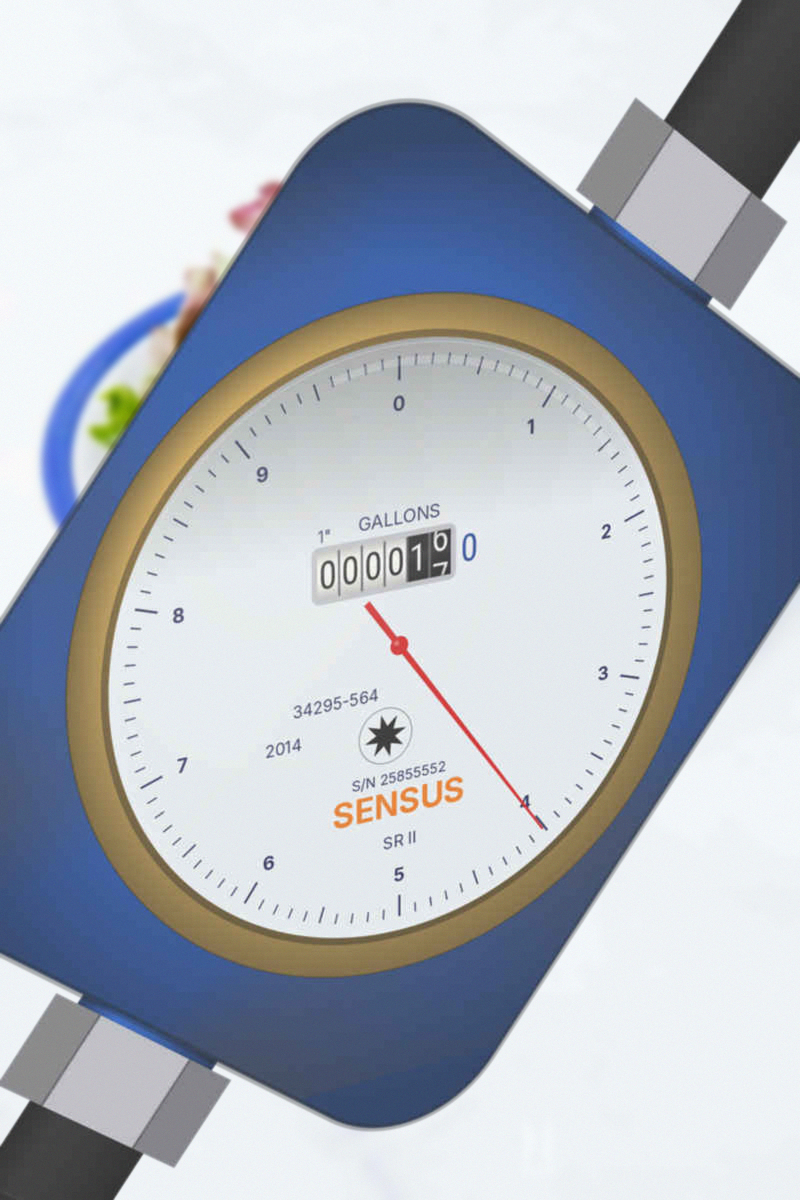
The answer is gal 164.0
